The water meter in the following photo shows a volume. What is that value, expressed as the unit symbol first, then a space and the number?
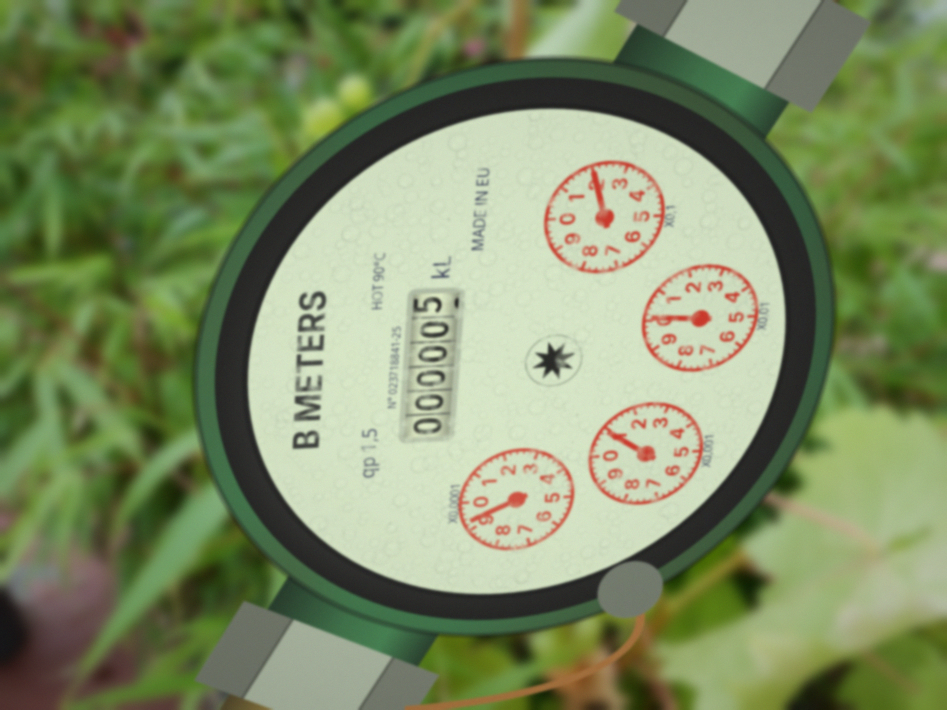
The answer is kL 5.2009
